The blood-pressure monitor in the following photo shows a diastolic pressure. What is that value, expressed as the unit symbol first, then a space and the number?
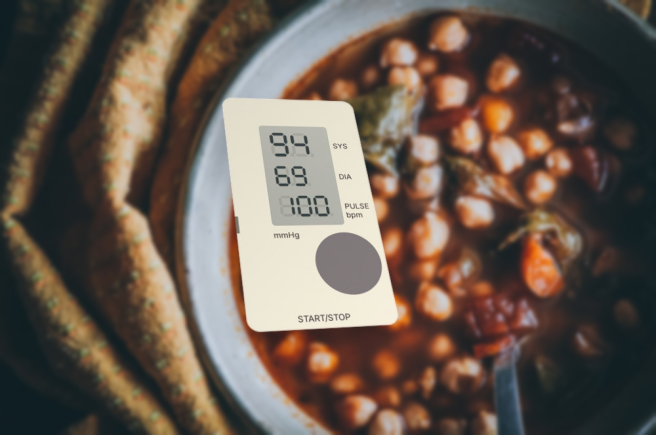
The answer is mmHg 69
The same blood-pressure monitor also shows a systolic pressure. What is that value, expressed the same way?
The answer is mmHg 94
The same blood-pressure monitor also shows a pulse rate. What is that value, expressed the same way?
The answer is bpm 100
